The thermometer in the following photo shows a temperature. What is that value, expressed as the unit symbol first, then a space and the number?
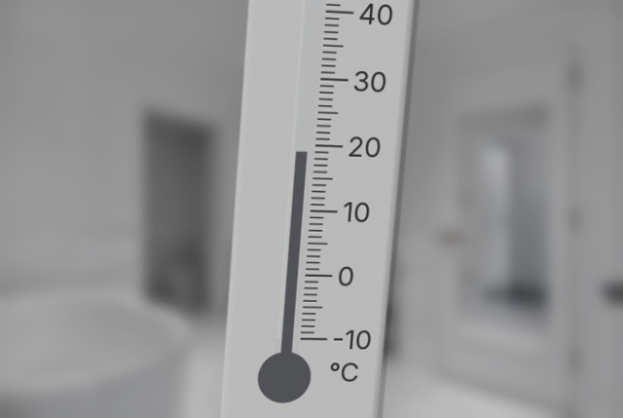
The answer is °C 19
